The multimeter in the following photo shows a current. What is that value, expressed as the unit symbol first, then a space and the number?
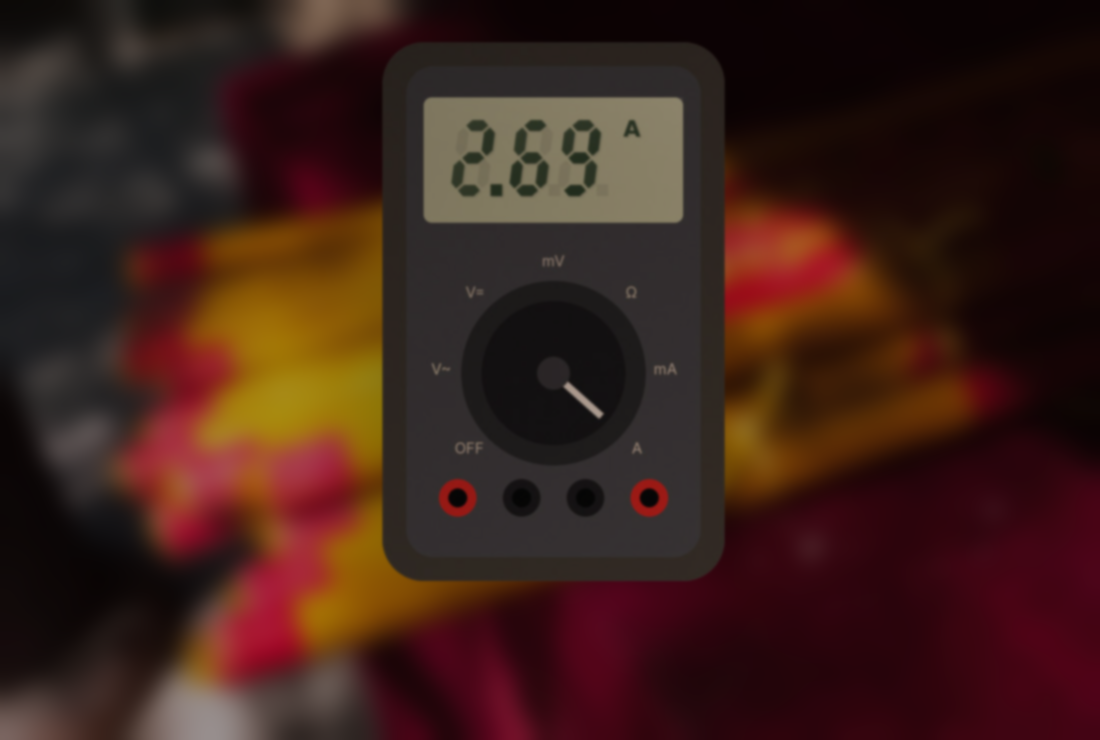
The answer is A 2.69
